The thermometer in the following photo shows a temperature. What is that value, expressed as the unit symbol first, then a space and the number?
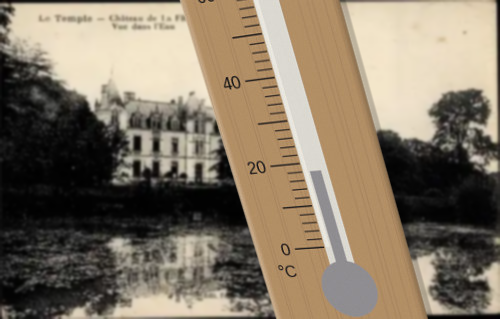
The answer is °C 18
